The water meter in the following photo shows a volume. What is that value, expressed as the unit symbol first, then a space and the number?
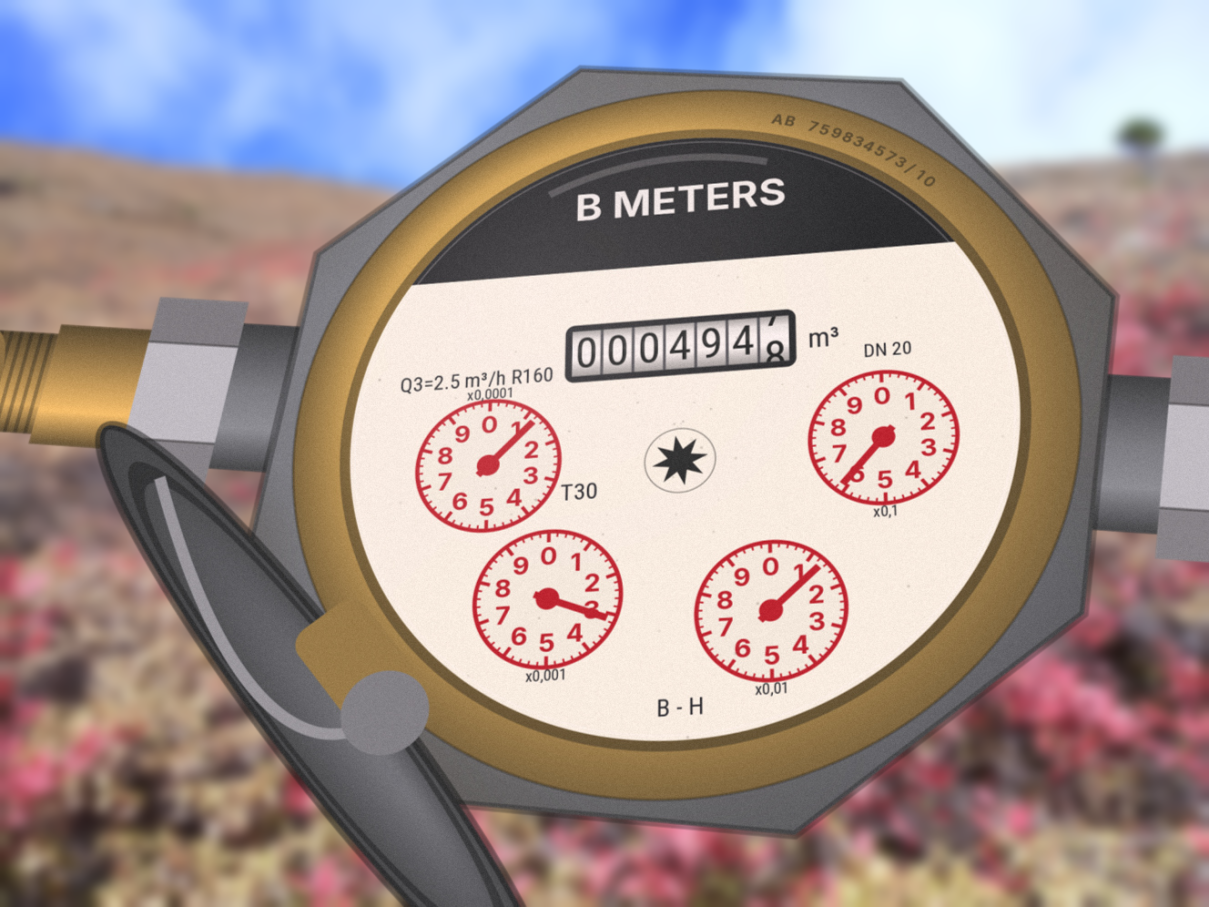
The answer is m³ 4947.6131
